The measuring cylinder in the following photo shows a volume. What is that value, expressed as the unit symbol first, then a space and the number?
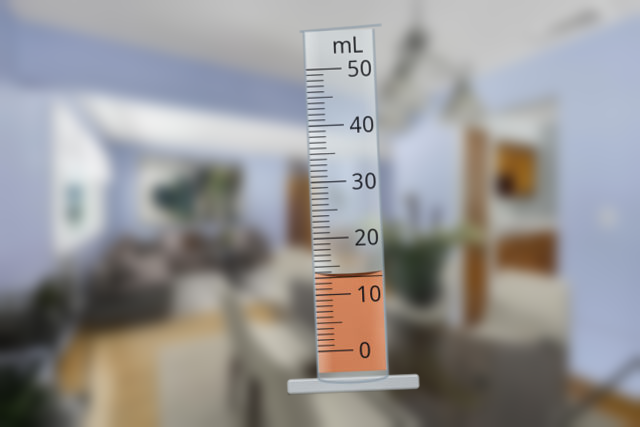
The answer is mL 13
